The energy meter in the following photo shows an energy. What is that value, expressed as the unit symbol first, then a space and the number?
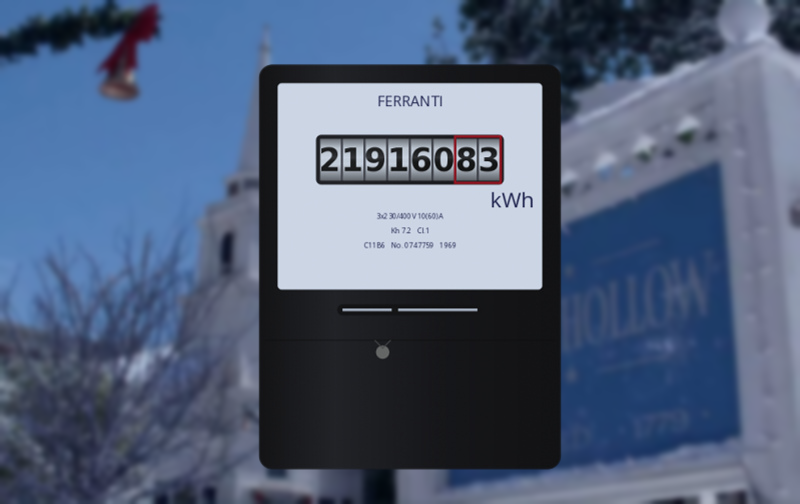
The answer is kWh 219160.83
